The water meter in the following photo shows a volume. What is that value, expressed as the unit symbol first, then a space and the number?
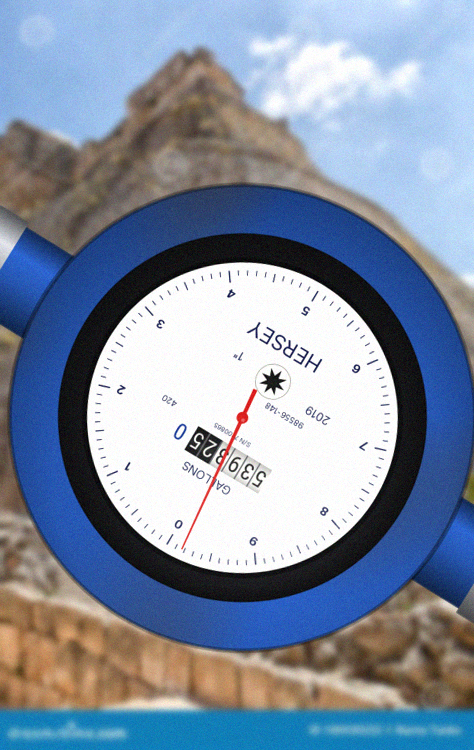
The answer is gal 5393249.8
